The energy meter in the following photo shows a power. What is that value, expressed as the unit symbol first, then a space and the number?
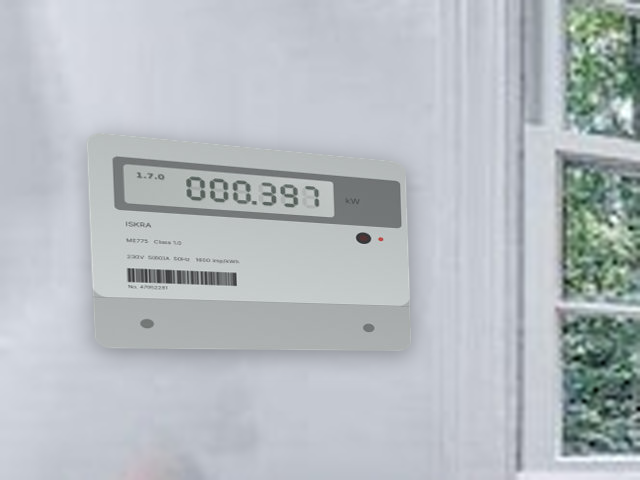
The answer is kW 0.397
